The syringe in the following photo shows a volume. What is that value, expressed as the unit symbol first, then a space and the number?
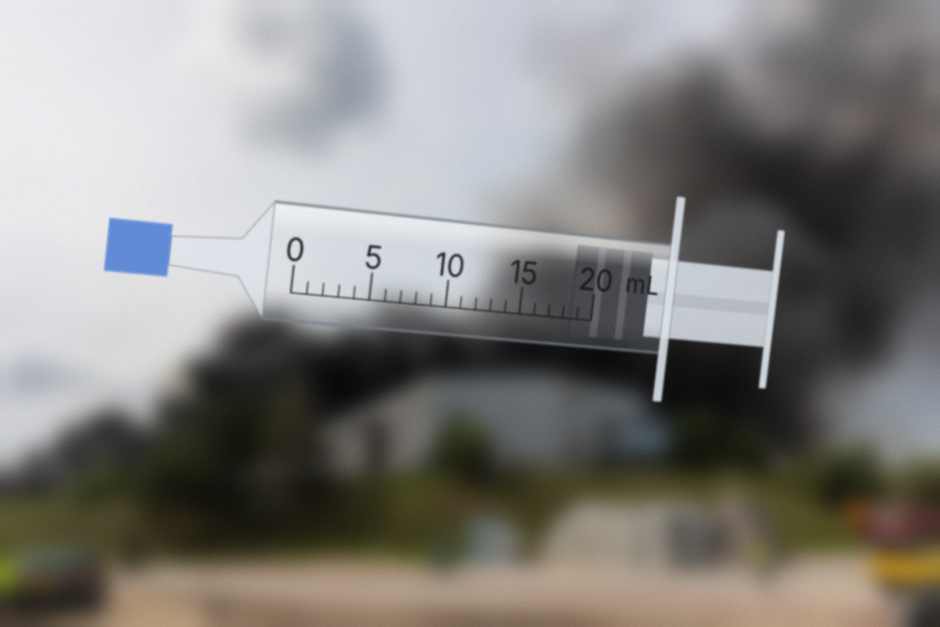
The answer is mL 18.5
